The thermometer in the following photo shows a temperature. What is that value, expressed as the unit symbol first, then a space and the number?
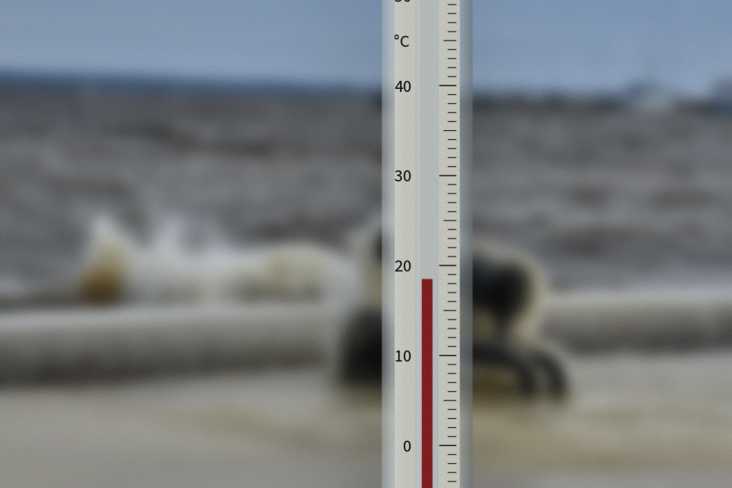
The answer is °C 18.5
